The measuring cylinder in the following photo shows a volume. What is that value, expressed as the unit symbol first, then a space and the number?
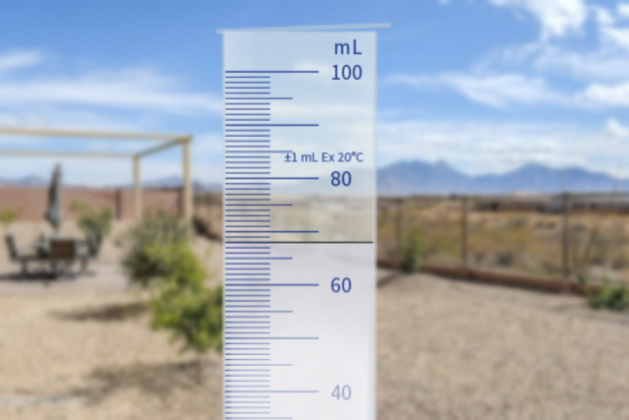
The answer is mL 68
